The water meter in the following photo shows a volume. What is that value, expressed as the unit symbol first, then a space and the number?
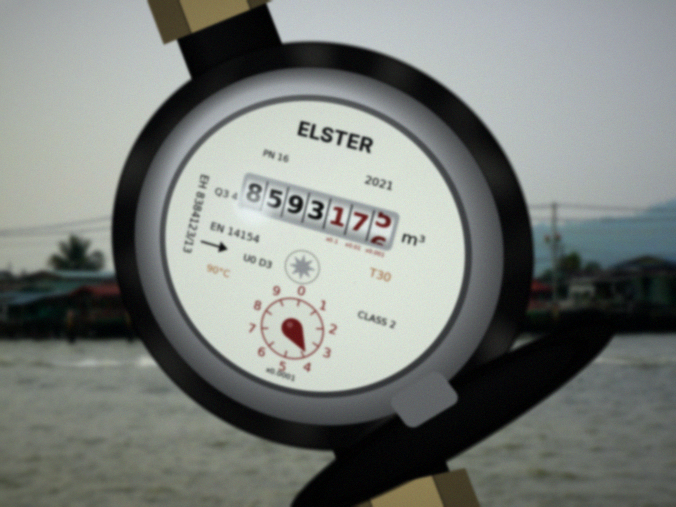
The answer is m³ 8593.1753
